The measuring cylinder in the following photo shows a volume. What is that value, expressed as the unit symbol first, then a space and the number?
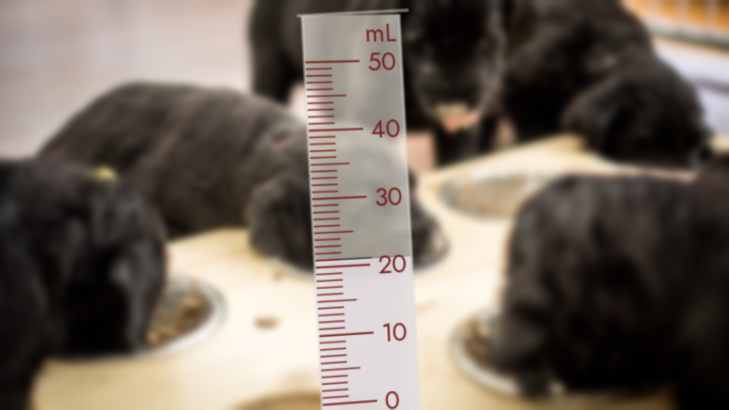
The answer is mL 21
